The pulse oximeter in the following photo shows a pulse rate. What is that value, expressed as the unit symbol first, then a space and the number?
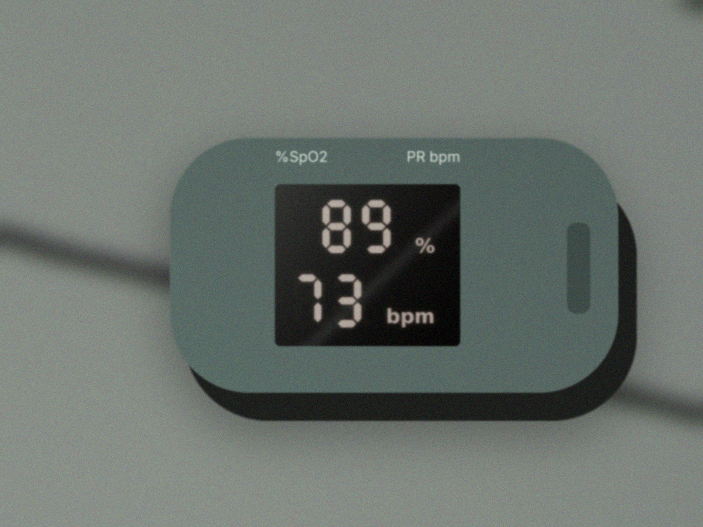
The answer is bpm 73
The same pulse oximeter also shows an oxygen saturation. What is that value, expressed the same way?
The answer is % 89
